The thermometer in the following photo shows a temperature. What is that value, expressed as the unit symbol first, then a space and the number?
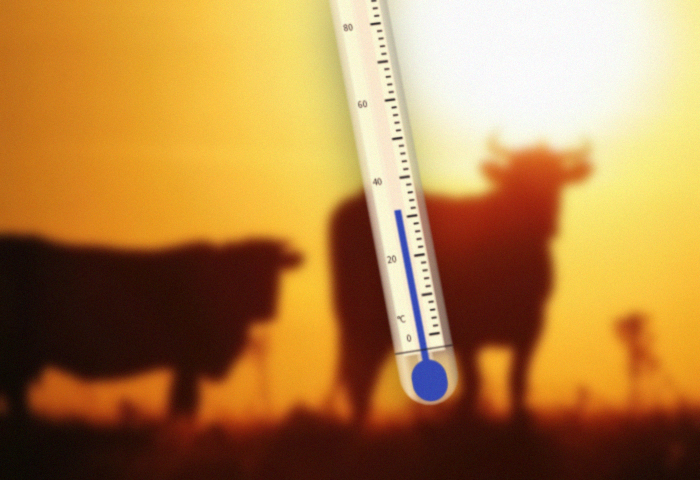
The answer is °C 32
